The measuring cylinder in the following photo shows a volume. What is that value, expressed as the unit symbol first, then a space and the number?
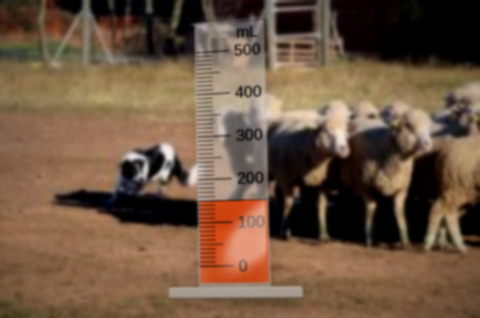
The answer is mL 150
